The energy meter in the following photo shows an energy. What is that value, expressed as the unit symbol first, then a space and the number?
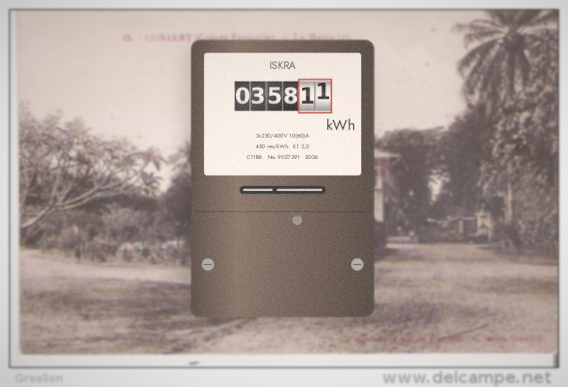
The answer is kWh 358.11
